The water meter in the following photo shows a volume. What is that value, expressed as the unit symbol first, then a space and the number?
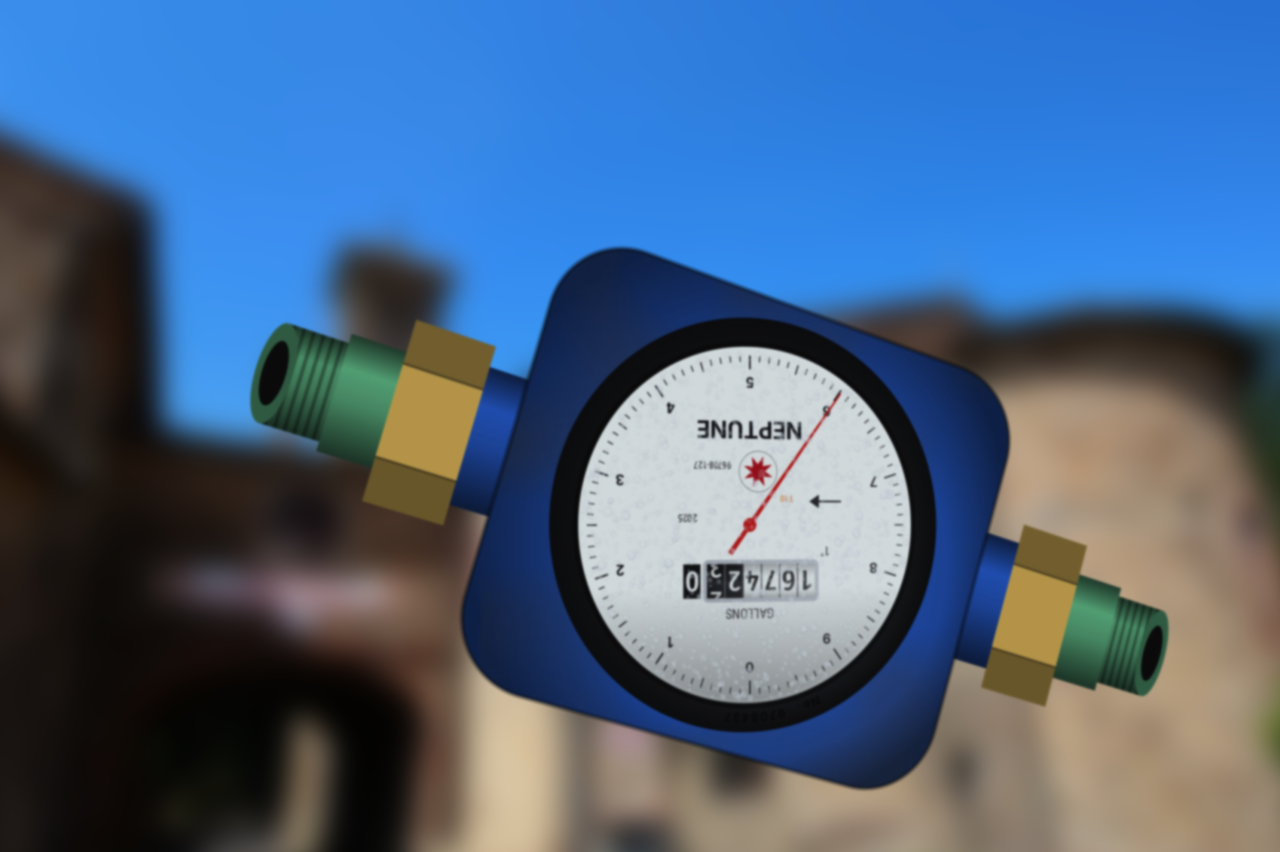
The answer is gal 1674226.0
